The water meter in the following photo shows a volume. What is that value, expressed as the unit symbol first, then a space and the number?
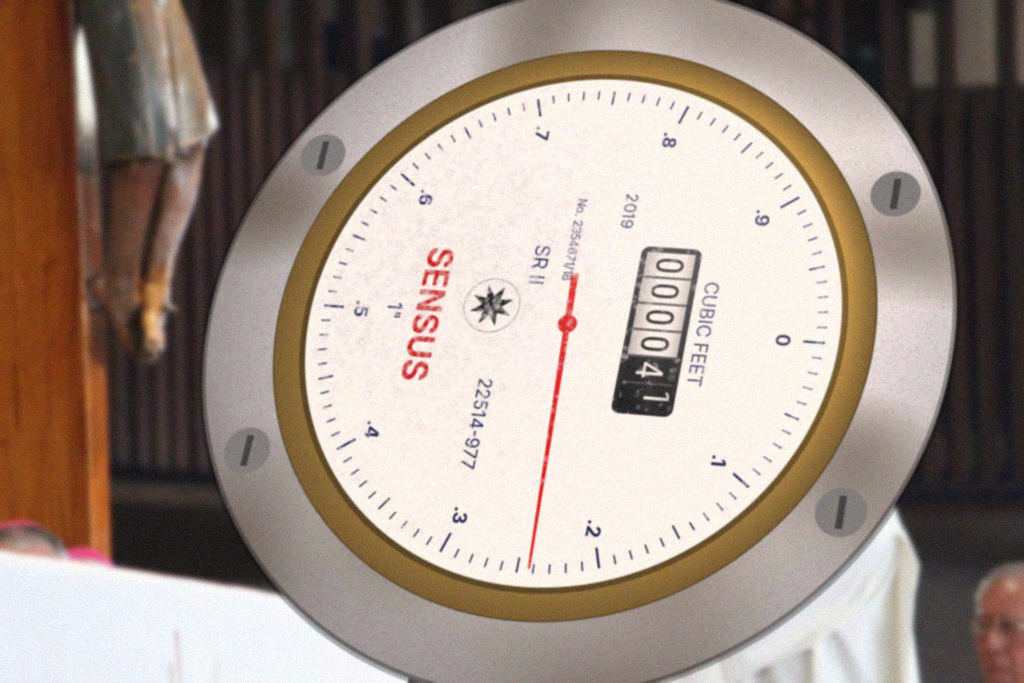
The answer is ft³ 41.24
